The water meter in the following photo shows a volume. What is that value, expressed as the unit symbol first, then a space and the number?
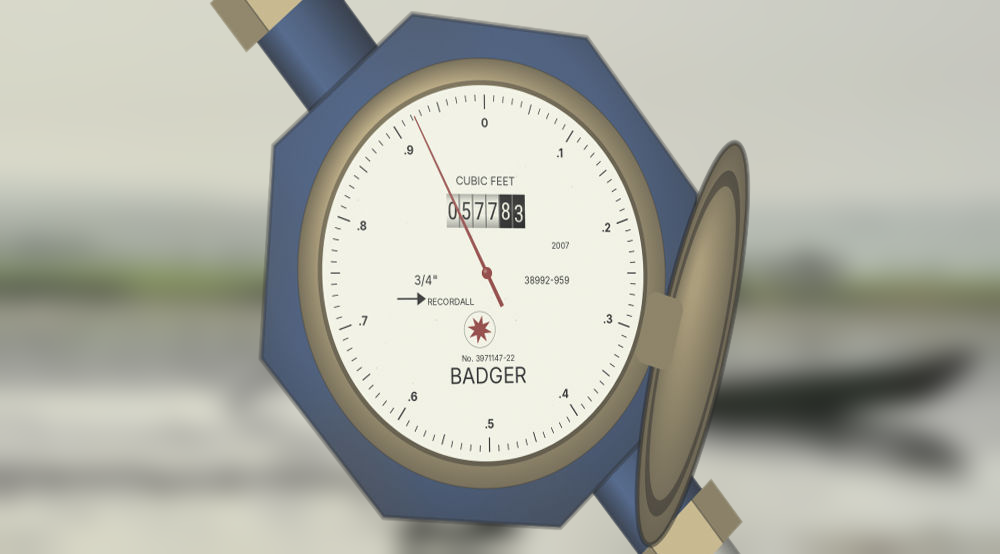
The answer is ft³ 57782.92
